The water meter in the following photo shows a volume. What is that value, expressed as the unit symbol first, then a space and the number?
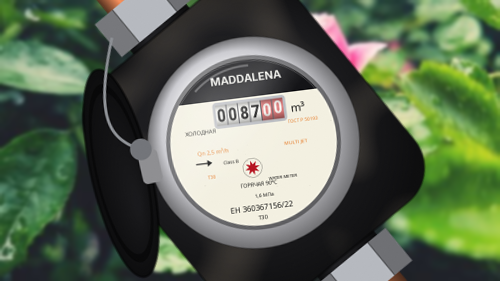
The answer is m³ 87.00
